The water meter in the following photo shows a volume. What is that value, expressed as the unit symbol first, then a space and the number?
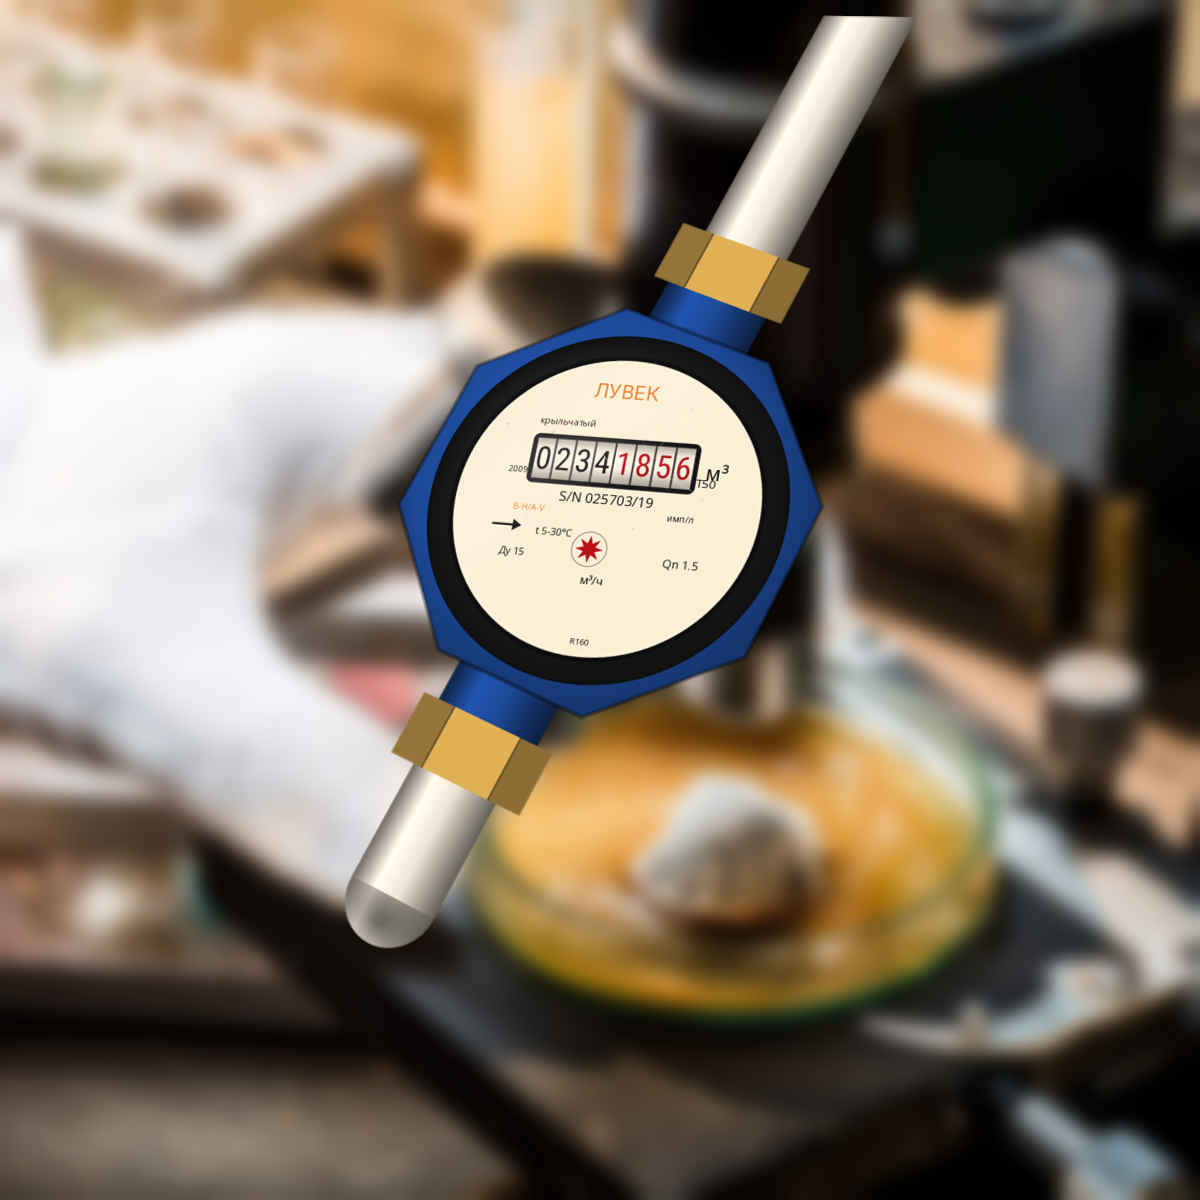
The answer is m³ 234.1856
